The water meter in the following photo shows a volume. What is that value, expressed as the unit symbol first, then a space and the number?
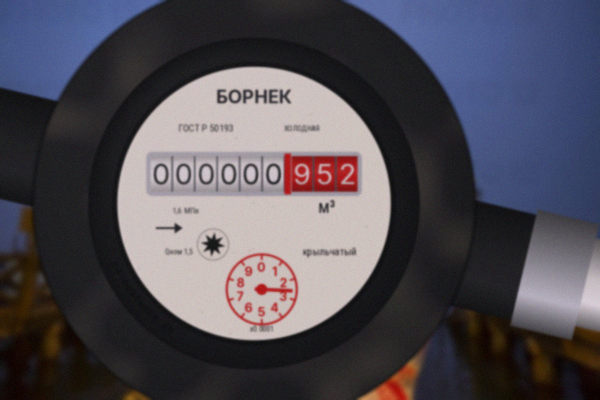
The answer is m³ 0.9522
